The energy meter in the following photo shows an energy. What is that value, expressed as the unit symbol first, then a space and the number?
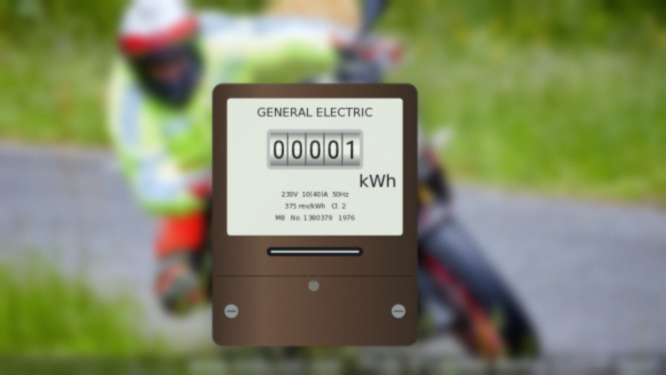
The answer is kWh 1
